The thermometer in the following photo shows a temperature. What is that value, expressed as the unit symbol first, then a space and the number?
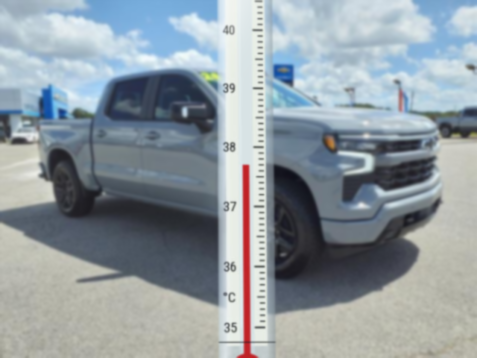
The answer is °C 37.7
